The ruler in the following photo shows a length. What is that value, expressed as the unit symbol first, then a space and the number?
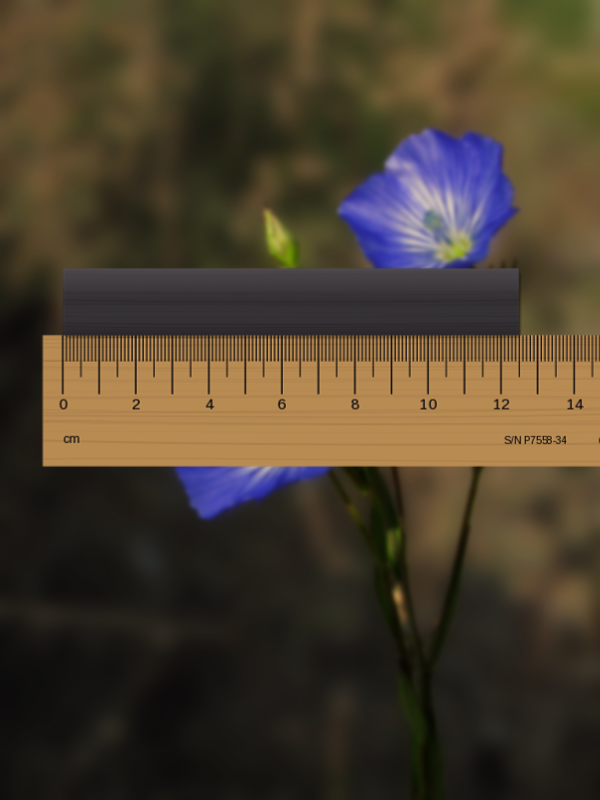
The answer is cm 12.5
